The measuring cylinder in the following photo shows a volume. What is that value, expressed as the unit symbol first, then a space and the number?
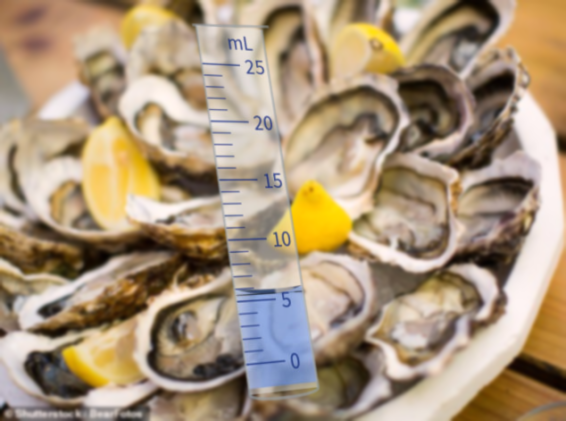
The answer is mL 5.5
